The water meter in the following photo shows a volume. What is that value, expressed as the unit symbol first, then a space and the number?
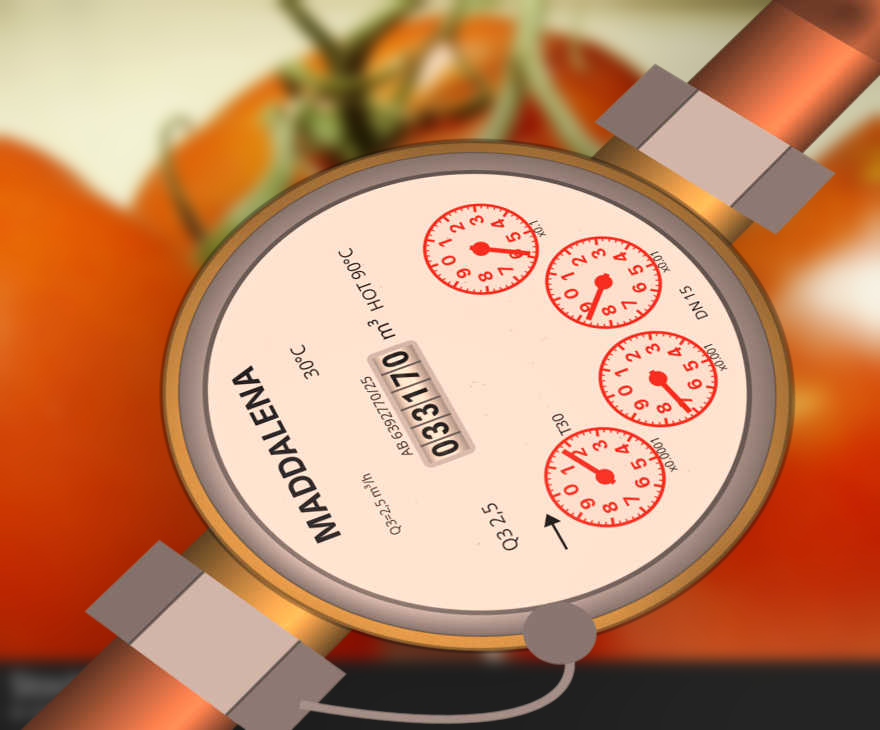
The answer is m³ 33170.5871
